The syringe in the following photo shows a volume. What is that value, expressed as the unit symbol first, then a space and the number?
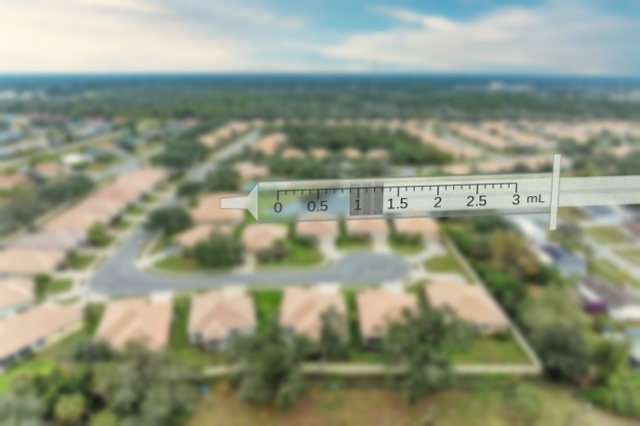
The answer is mL 0.9
